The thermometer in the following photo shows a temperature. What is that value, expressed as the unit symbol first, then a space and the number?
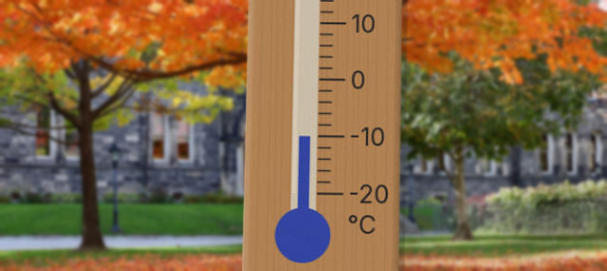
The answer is °C -10
